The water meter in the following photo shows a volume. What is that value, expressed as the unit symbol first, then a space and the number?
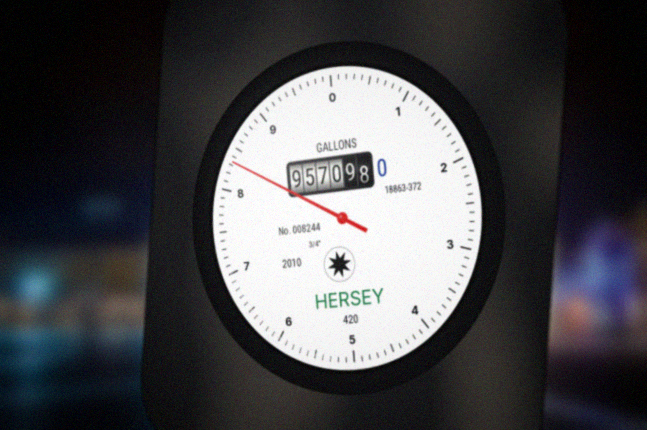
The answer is gal 9570978.3
